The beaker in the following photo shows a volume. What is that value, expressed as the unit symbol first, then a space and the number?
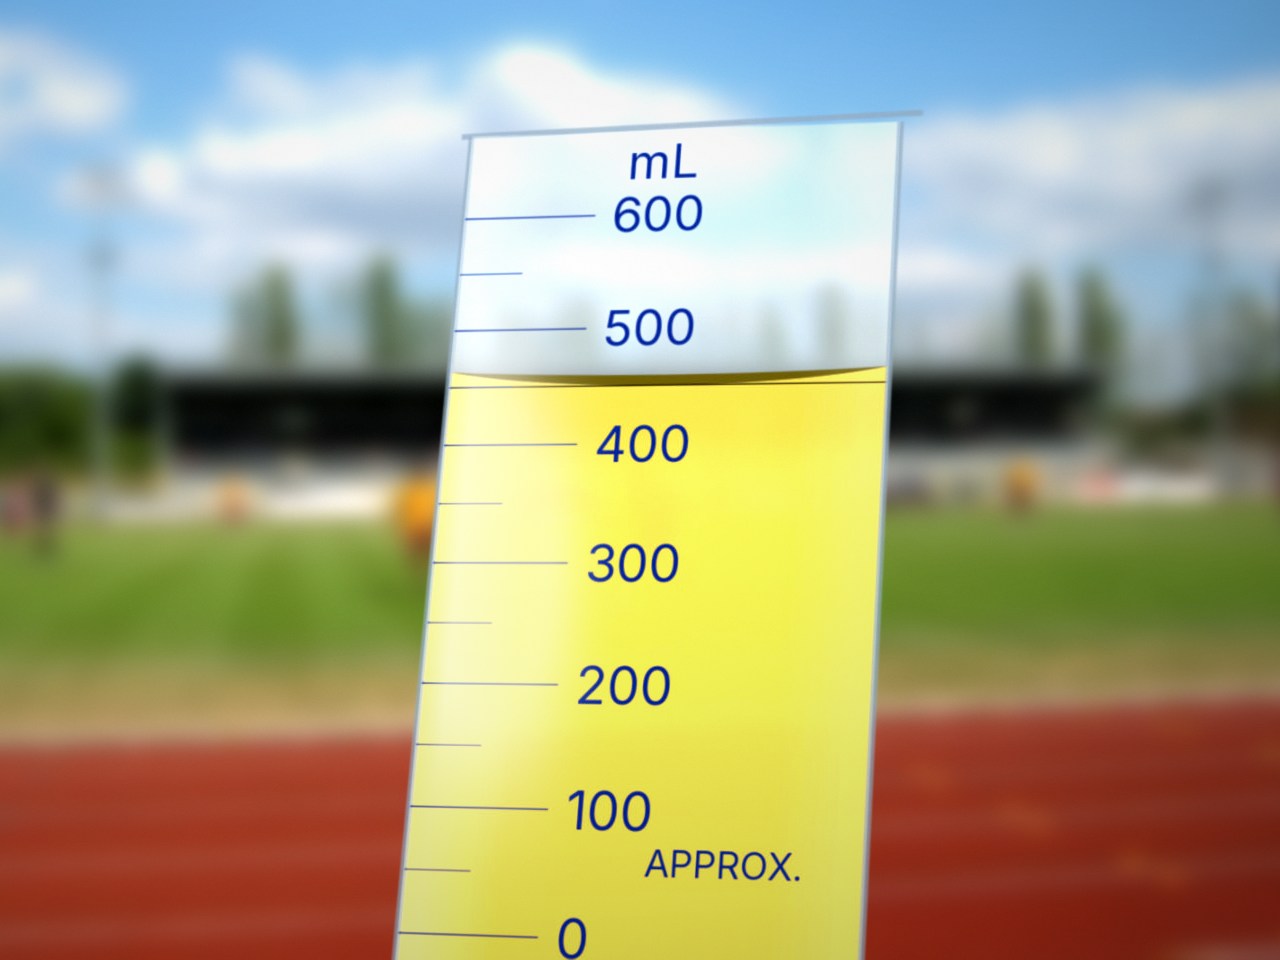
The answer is mL 450
